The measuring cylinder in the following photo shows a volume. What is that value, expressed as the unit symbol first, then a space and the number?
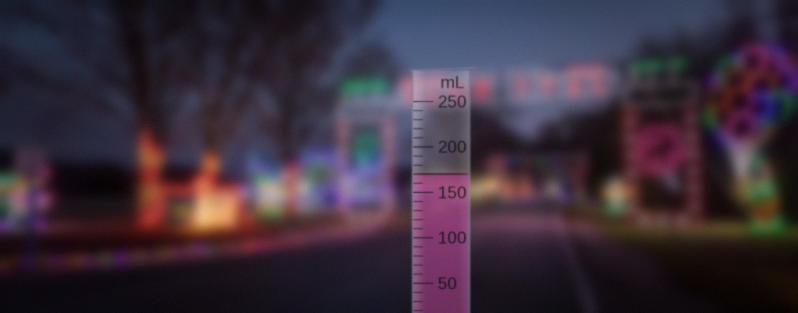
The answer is mL 170
